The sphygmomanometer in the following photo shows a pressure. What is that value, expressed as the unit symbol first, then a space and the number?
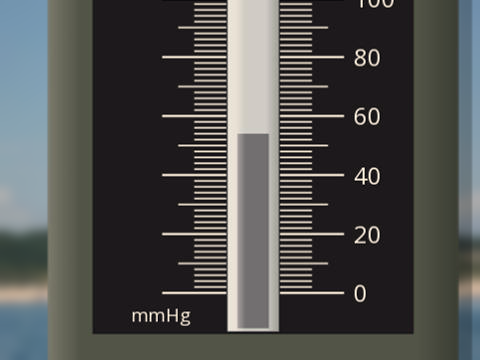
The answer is mmHg 54
